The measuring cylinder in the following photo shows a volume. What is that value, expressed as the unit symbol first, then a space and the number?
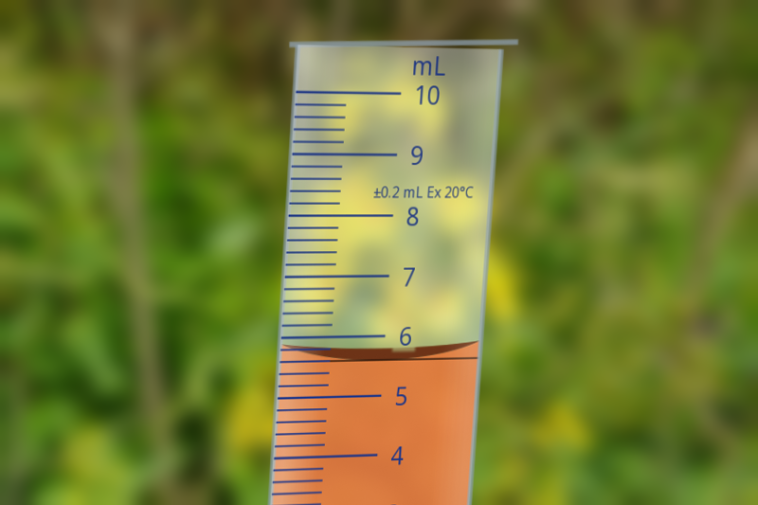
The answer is mL 5.6
